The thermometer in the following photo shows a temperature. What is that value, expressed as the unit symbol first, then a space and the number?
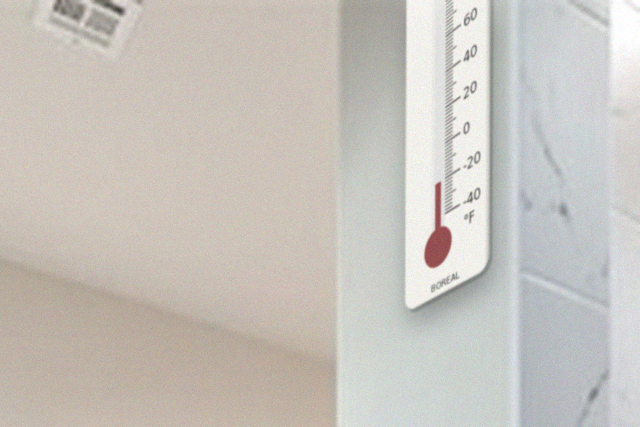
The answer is °F -20
